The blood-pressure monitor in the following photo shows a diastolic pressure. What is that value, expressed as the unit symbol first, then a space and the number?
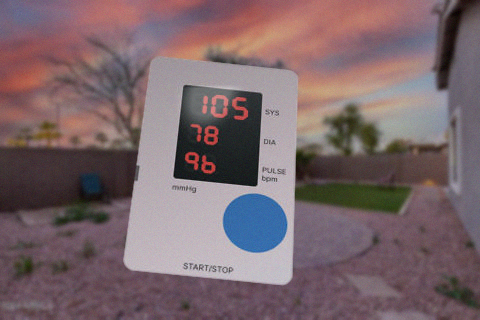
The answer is mmHg 78
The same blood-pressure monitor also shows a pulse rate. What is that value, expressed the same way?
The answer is bpm 96
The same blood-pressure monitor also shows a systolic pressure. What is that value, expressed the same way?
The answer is mmHg 105
